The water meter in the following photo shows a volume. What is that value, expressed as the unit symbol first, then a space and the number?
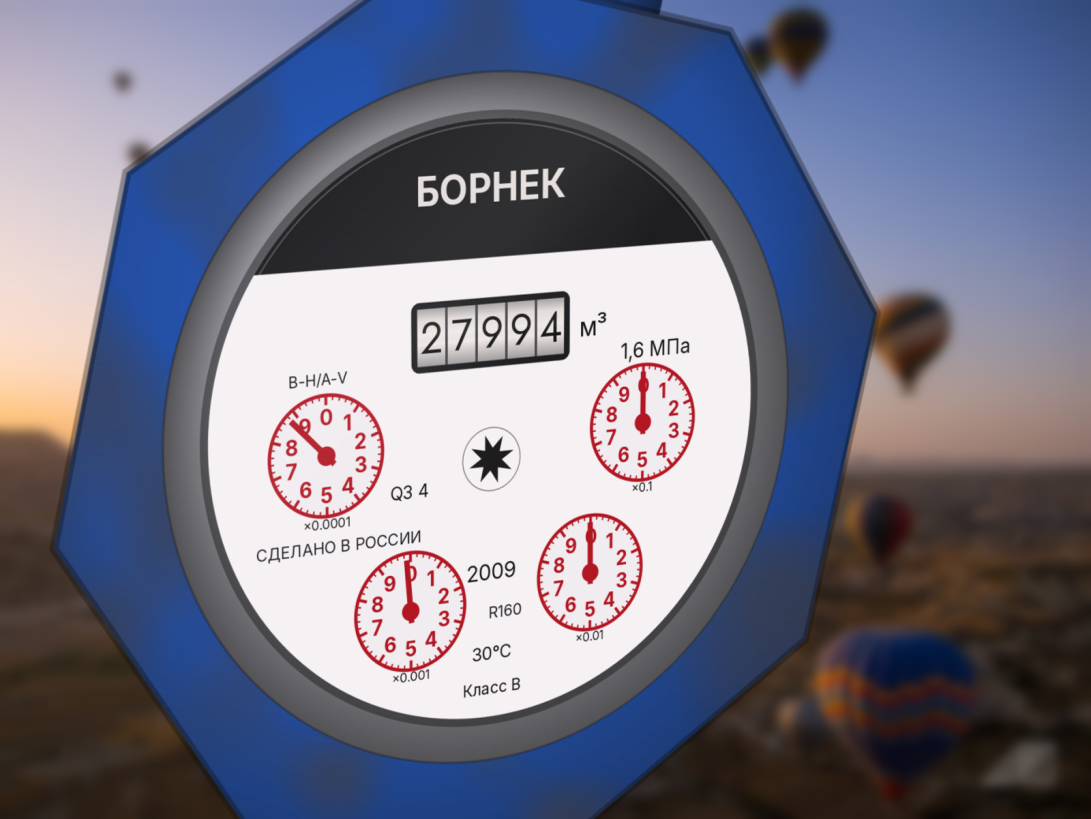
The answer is m³ 27993.9998
